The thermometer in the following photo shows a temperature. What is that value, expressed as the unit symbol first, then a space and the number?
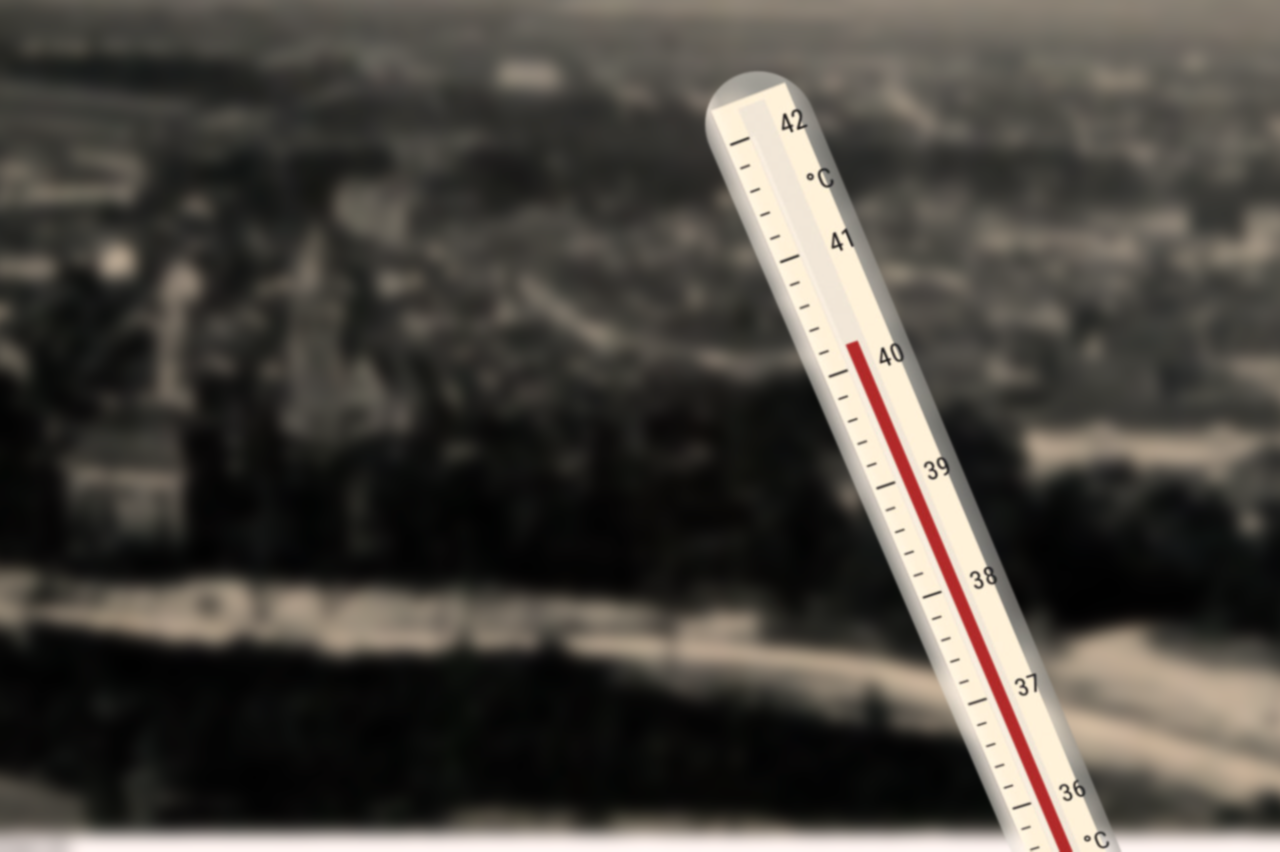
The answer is °C 40.2
